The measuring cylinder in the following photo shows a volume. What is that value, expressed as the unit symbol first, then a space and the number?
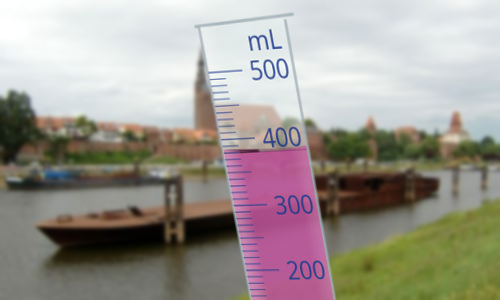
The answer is mL 380
